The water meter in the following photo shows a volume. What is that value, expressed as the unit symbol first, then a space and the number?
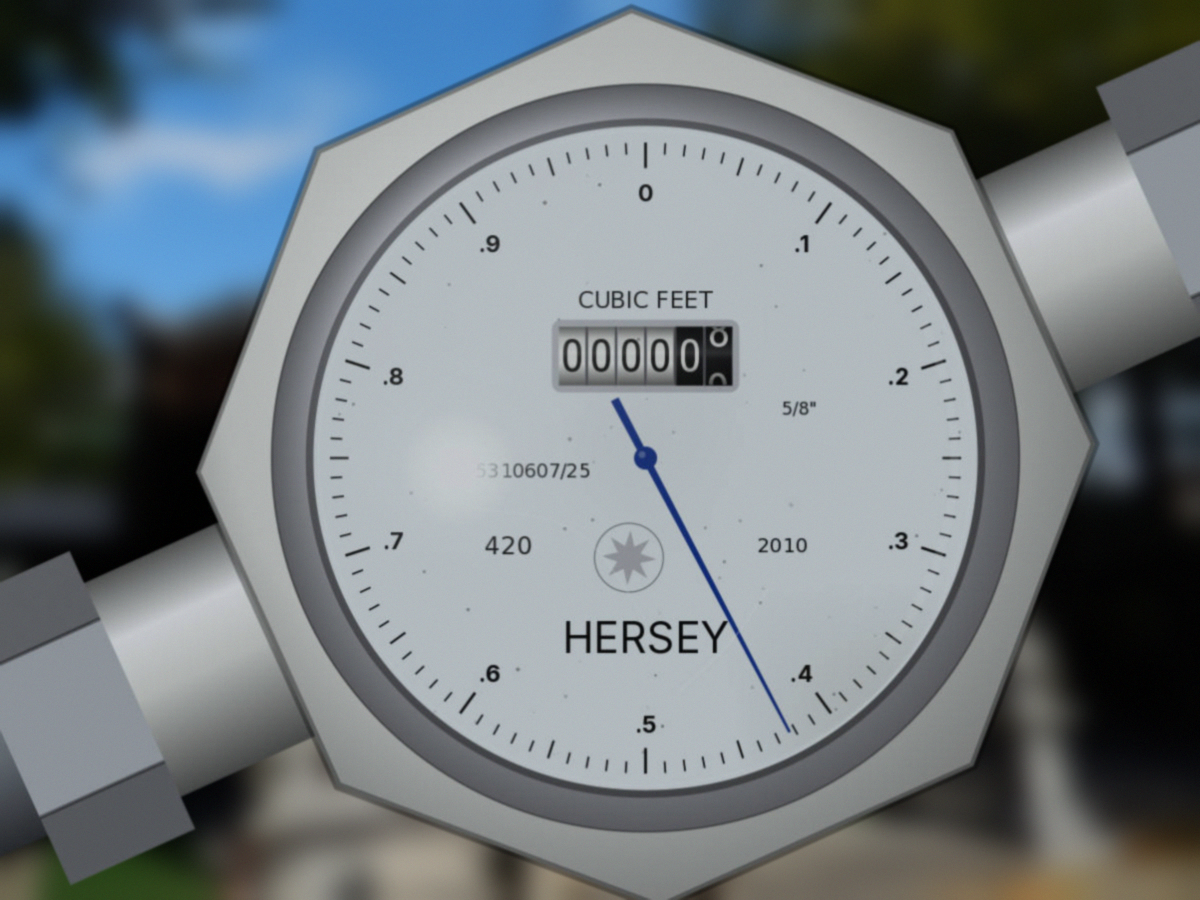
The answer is ft³ 8.42
